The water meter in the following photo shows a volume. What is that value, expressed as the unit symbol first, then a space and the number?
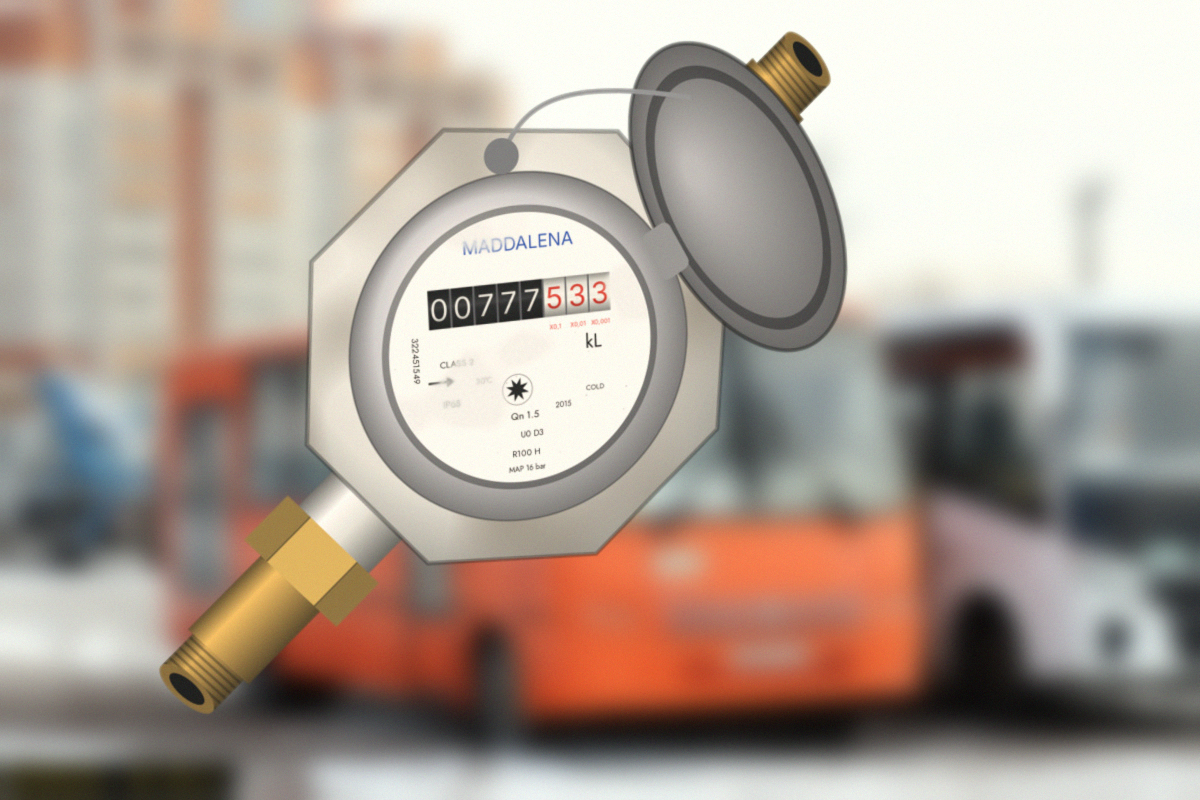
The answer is kL 777.533
